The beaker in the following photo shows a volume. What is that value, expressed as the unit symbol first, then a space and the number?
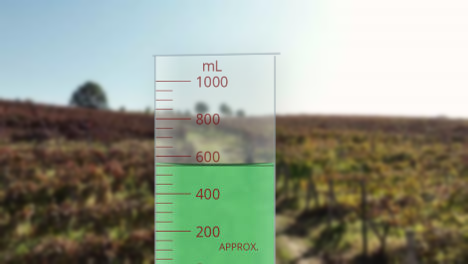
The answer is mL 550
